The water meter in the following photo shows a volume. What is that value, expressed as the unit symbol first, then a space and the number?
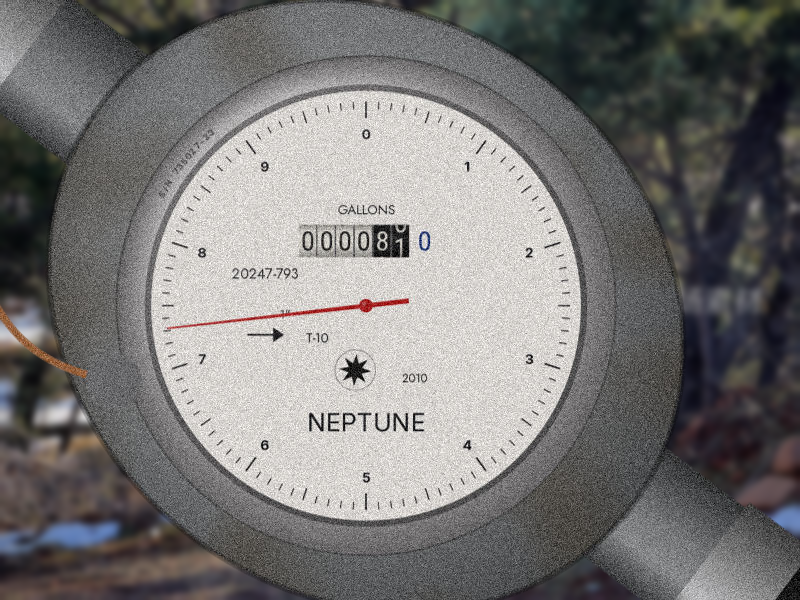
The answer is gal 807.3
